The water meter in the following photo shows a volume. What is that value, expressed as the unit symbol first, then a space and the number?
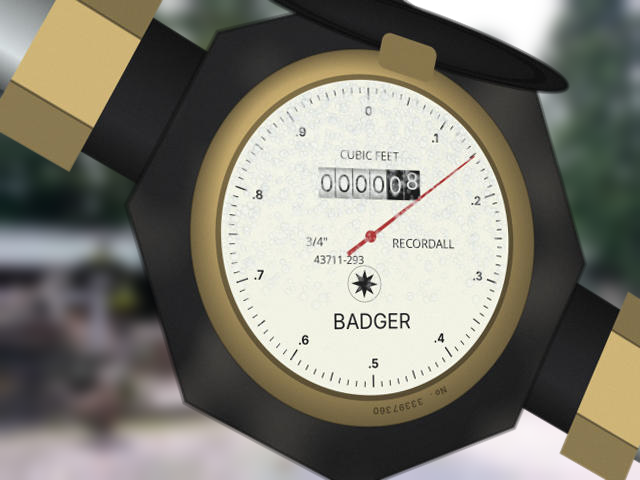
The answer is ft³ 8.15
